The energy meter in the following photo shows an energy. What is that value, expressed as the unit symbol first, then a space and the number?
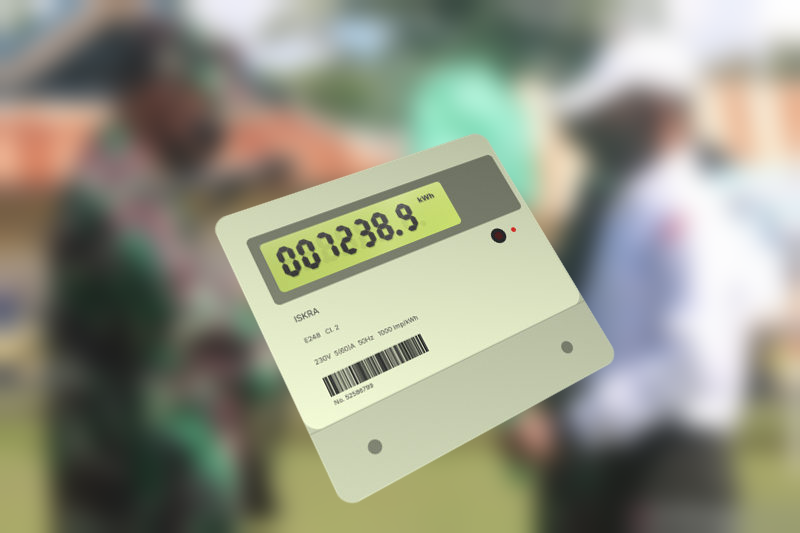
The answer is kWh 7238.9
